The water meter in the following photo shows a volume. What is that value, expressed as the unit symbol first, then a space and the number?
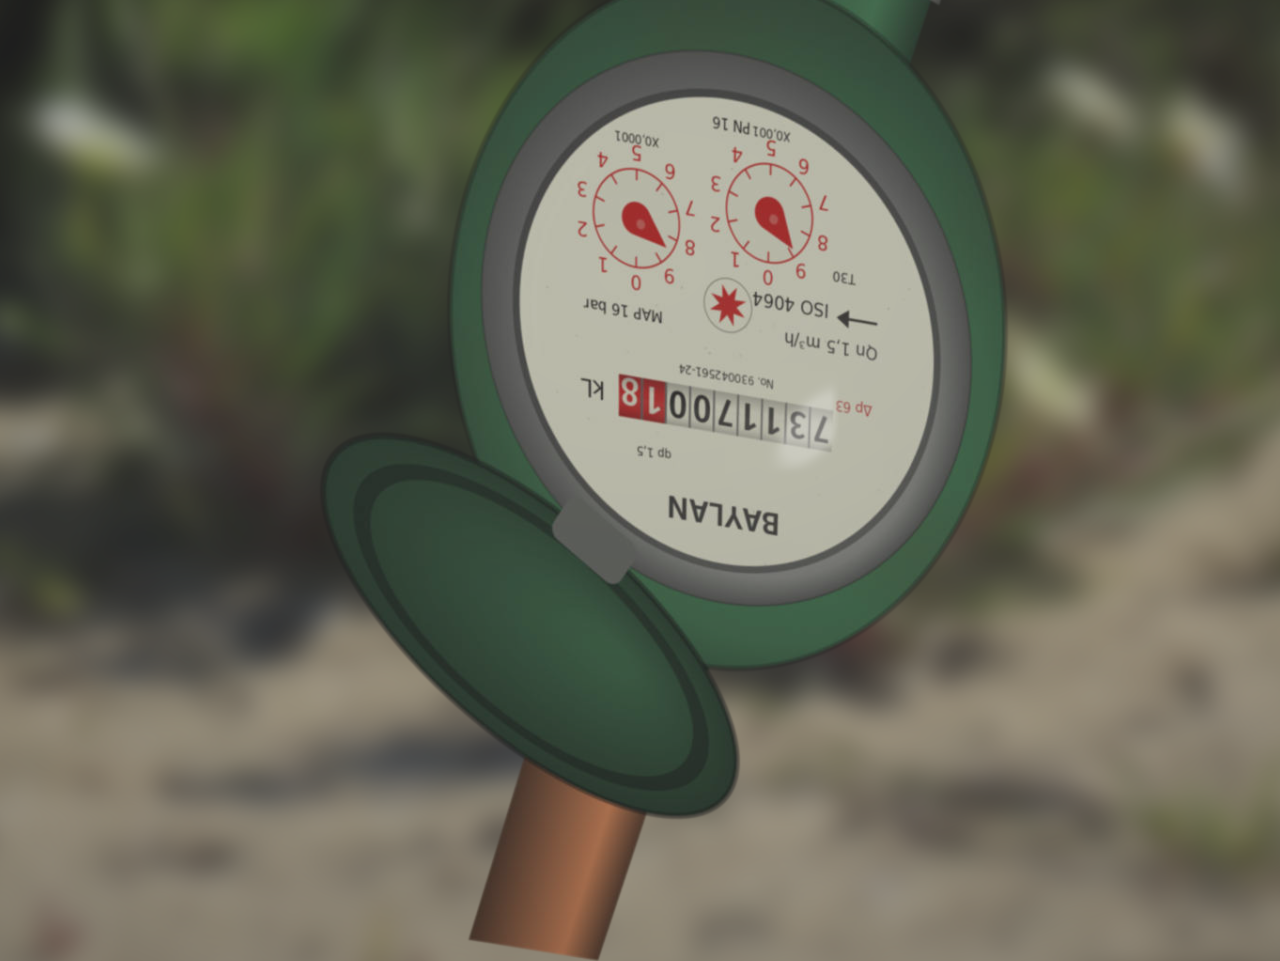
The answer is kL 7311700.1788
